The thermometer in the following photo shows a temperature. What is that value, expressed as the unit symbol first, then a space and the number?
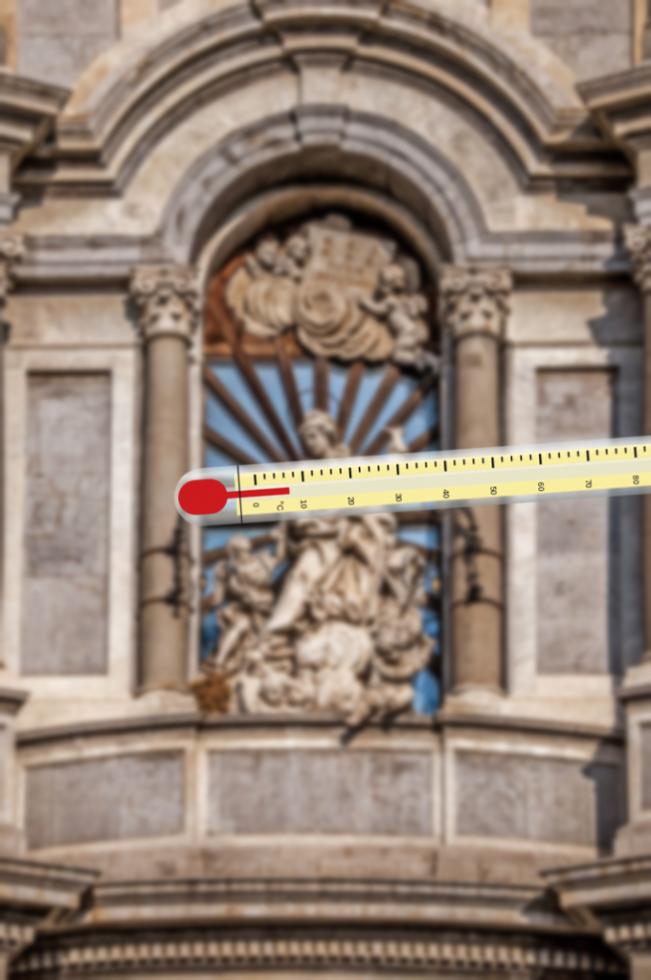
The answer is °C 7
